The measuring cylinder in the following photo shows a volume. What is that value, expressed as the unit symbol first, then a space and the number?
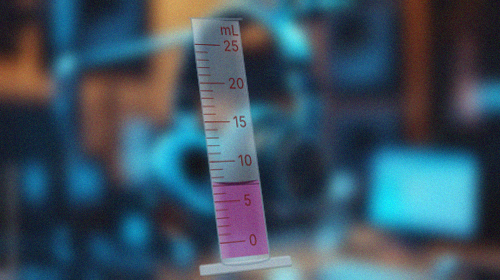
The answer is mL 7
